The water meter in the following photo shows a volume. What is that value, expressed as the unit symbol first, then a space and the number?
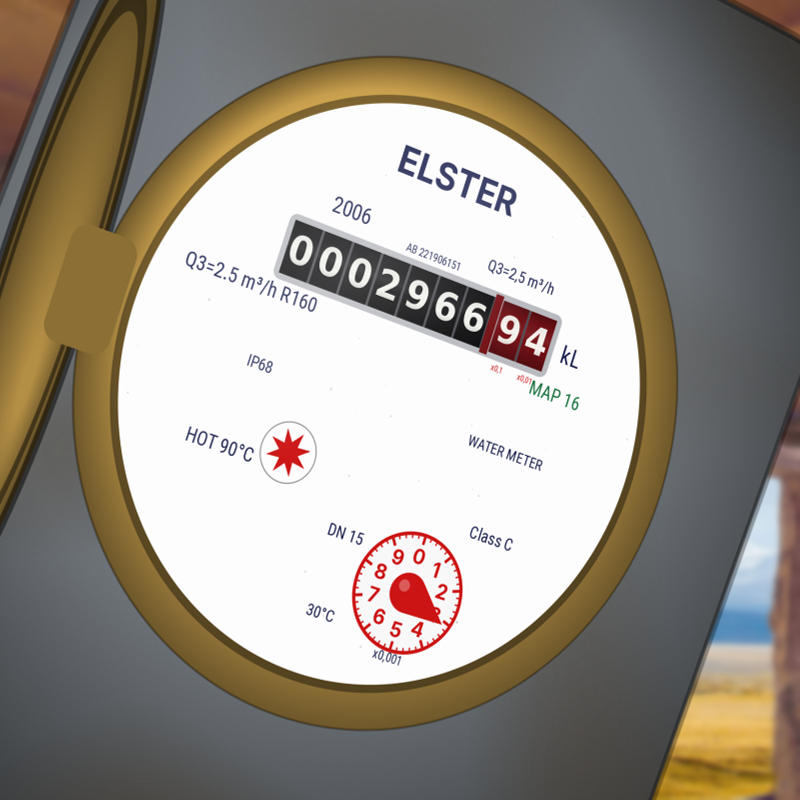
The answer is kL 2966.943
